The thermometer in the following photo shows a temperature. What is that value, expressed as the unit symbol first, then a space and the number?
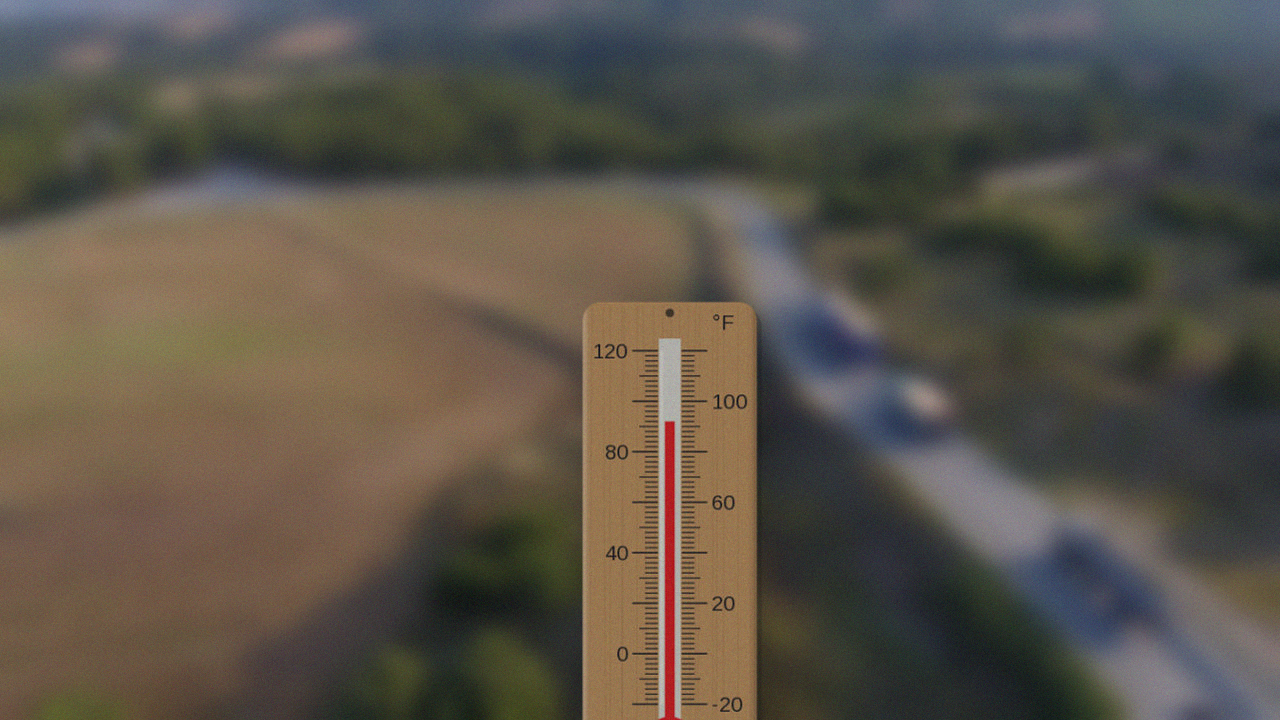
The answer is °F 92
